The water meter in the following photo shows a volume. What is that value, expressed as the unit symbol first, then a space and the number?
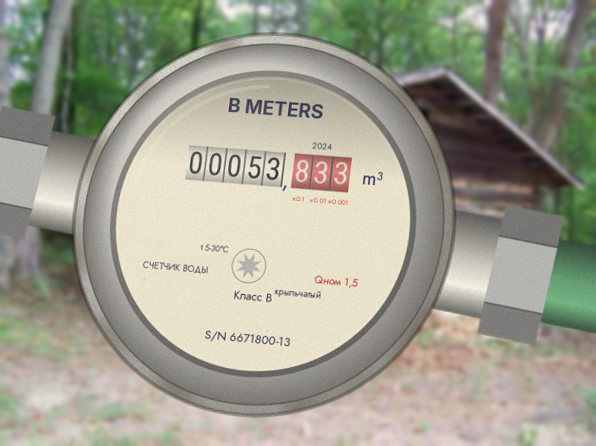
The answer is m³ 53.833
